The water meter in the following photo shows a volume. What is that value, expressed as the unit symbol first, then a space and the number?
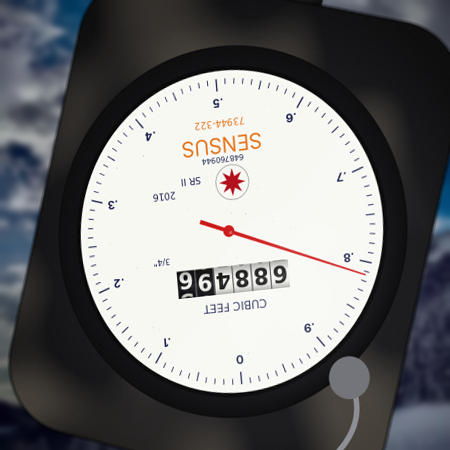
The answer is ft³ 688495.81
